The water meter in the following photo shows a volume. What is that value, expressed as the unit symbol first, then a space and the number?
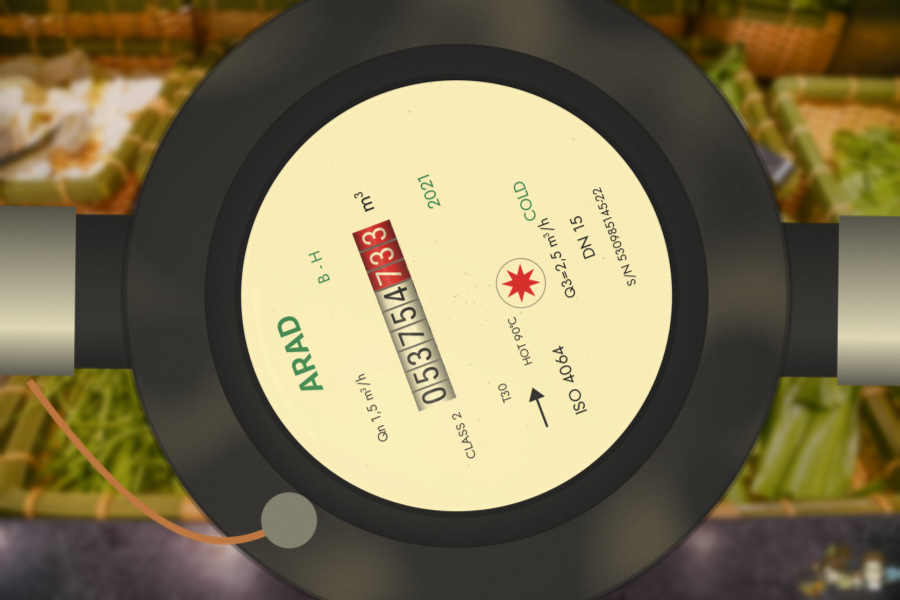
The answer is m³ 53754.733
